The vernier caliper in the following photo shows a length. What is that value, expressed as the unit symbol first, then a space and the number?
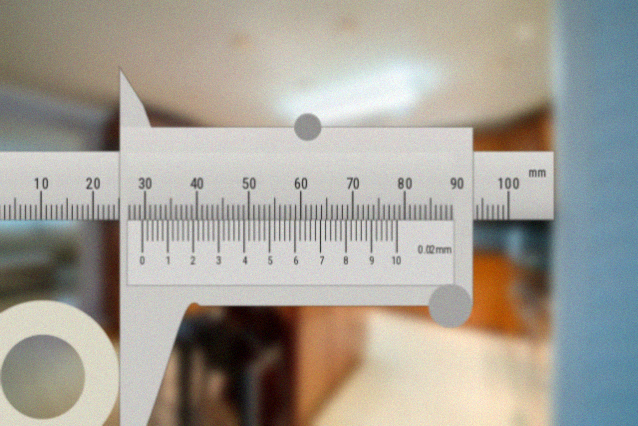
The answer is mm 29.5
